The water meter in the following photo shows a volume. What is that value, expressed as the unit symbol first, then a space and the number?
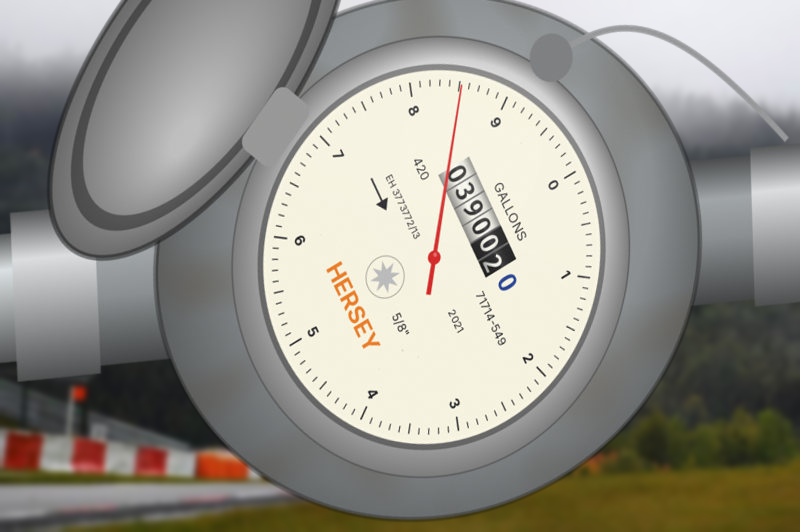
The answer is gal 390018.5
